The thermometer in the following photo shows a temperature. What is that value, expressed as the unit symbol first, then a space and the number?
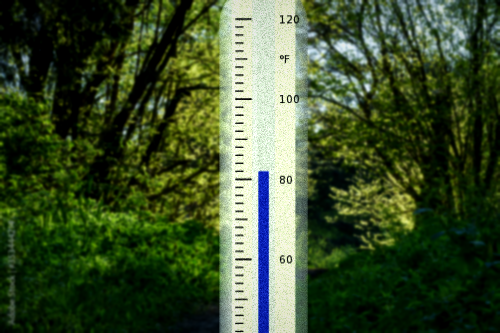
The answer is °F 82
